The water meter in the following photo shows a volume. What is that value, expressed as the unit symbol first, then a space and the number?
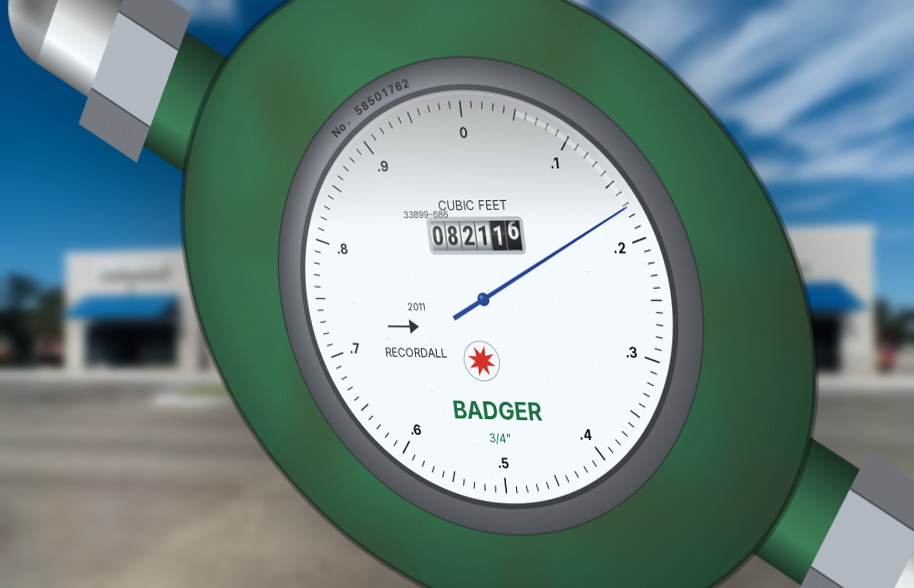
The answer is ft³ 82116.17
